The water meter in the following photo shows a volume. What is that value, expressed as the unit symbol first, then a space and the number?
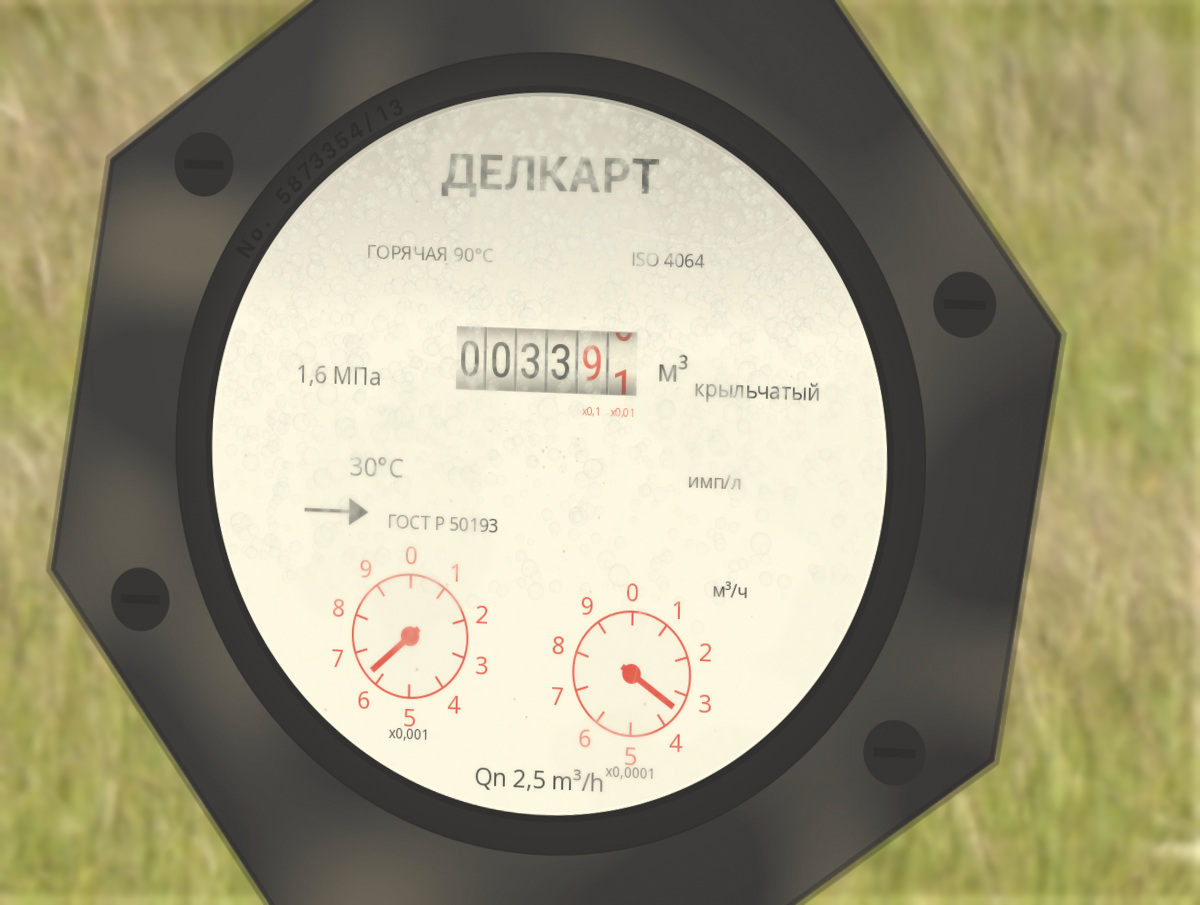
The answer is m³ 33.9063
